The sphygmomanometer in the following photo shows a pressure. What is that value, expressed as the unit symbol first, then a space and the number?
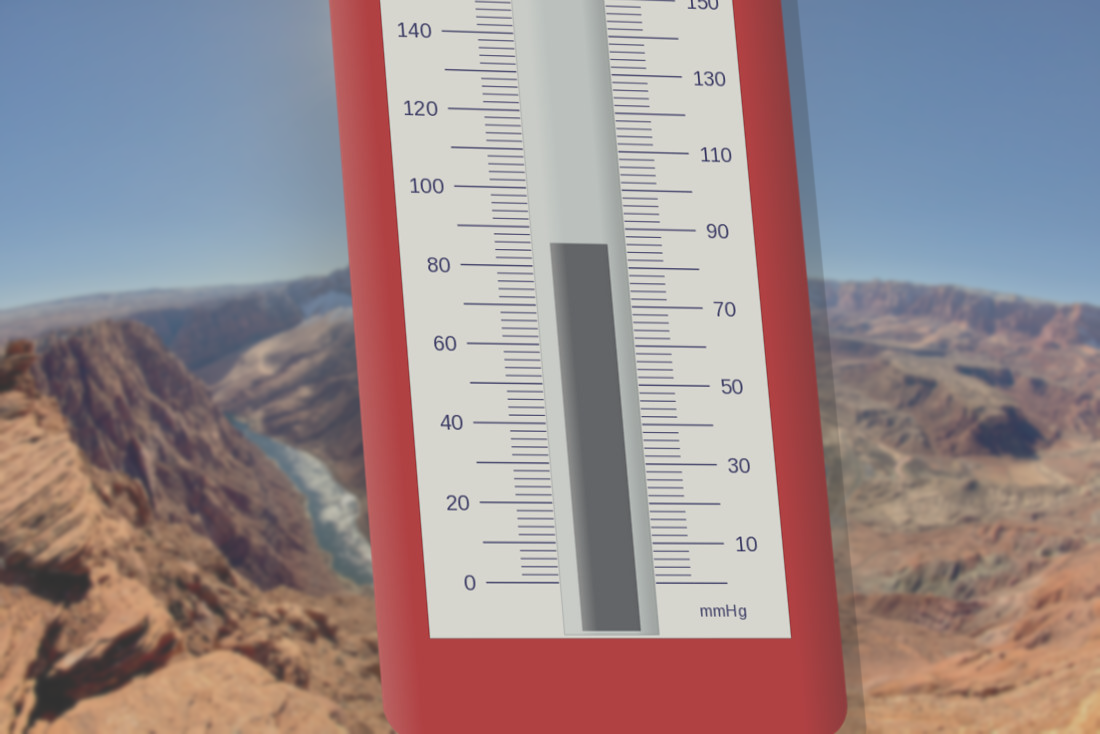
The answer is mmHg 86
